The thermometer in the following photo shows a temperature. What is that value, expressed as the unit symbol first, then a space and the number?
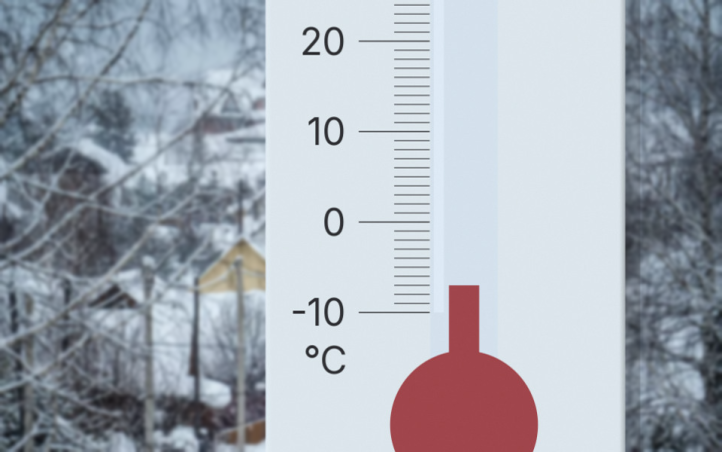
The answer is °C -7
